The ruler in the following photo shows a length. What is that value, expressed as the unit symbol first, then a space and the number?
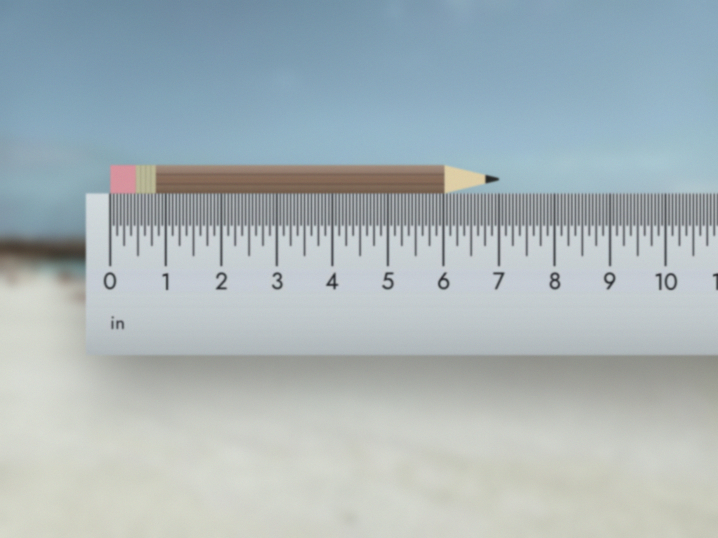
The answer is in 7
